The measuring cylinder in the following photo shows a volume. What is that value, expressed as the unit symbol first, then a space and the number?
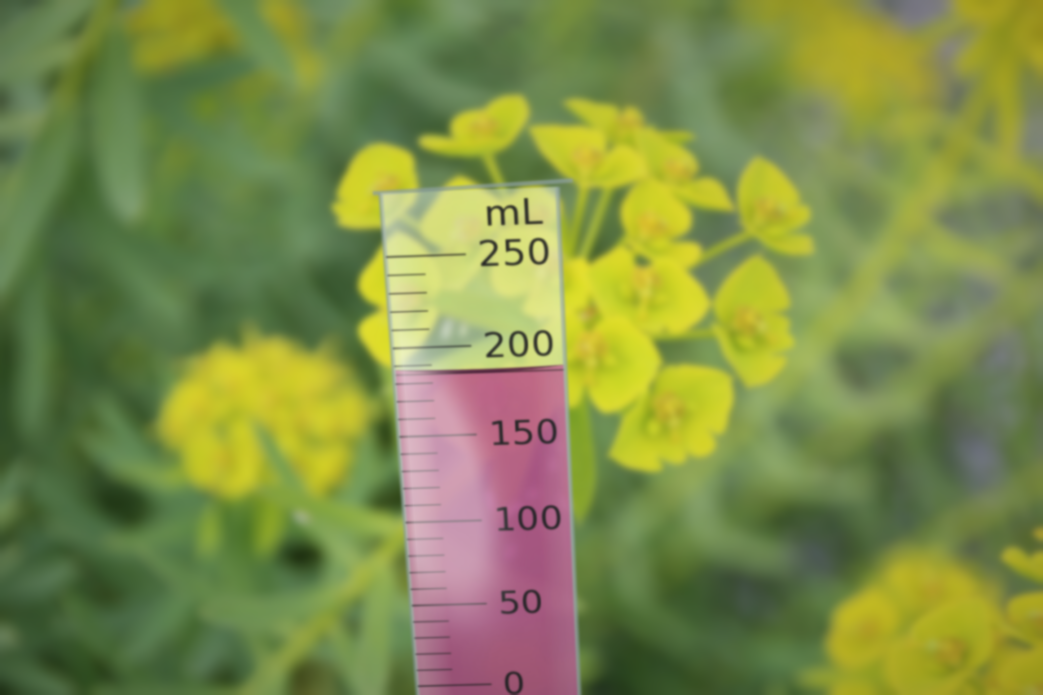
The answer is mL 185
